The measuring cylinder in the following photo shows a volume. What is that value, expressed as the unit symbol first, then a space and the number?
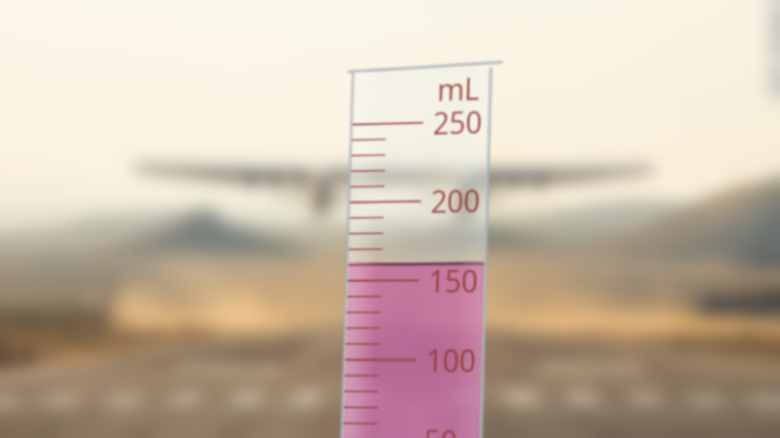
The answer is mL 160
